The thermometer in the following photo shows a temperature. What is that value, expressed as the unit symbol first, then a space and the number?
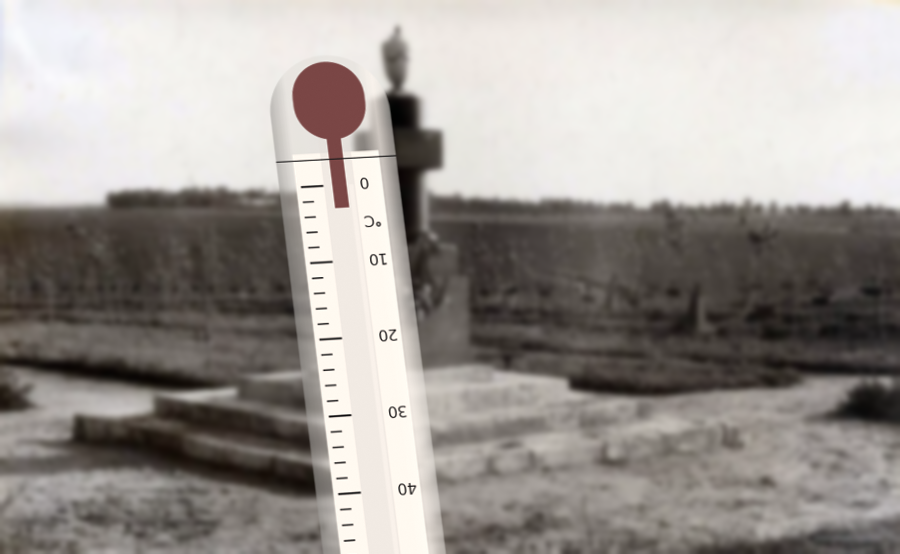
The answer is °C 3
